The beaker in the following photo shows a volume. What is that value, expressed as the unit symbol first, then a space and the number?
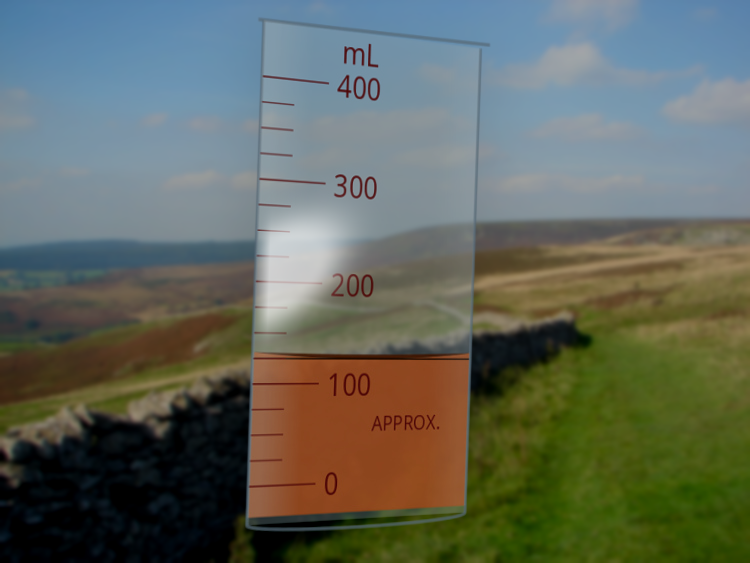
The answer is mL 125
